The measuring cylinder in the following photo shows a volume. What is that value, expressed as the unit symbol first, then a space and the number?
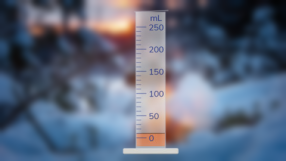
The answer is mL 10
